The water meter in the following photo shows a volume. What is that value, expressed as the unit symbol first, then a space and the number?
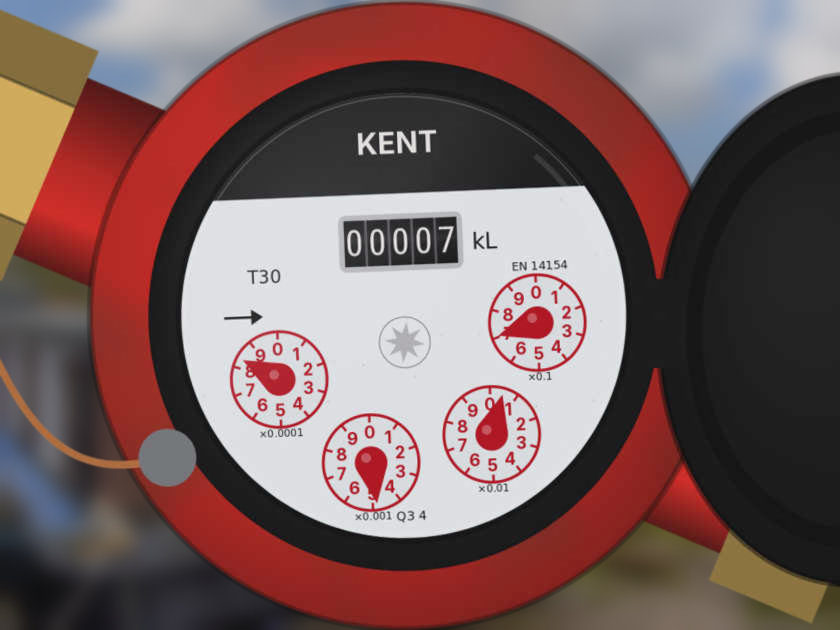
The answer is kL 7.7048
